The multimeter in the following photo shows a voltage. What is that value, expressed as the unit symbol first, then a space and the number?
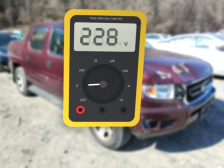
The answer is V 228
